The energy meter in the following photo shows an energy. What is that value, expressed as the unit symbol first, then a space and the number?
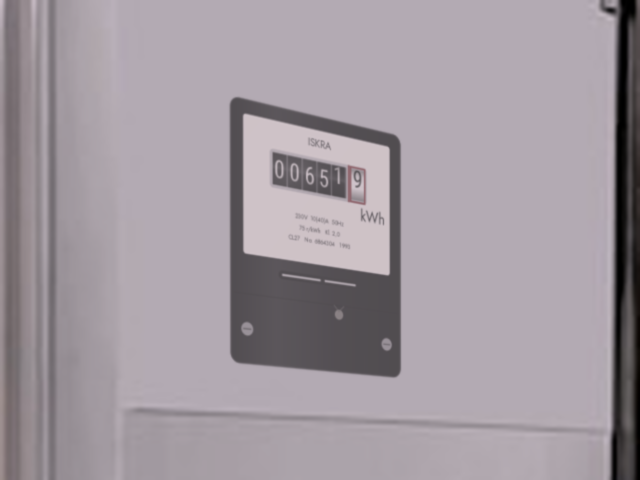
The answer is kWh 651.9
